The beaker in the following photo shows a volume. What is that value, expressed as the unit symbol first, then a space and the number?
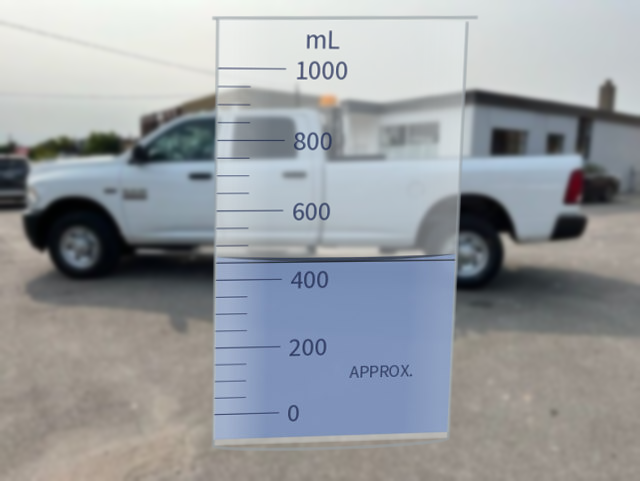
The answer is mL 450
